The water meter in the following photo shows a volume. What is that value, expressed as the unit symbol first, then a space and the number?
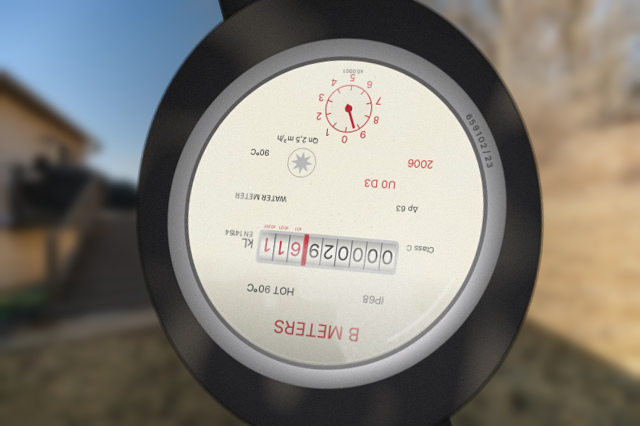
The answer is kL 29.6109
